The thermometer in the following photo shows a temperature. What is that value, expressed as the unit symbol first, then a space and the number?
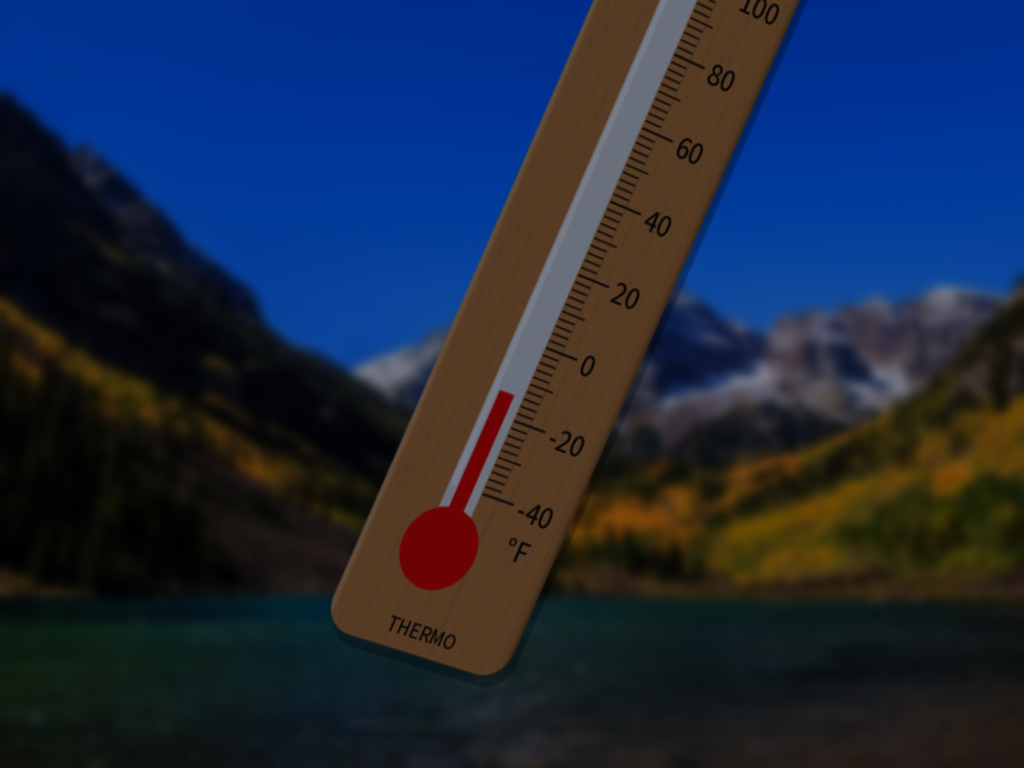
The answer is °F -14
